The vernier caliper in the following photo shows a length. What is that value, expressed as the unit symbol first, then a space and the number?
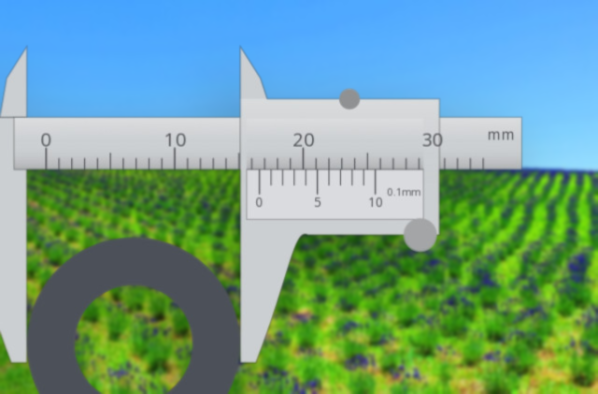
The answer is mm 16.6
